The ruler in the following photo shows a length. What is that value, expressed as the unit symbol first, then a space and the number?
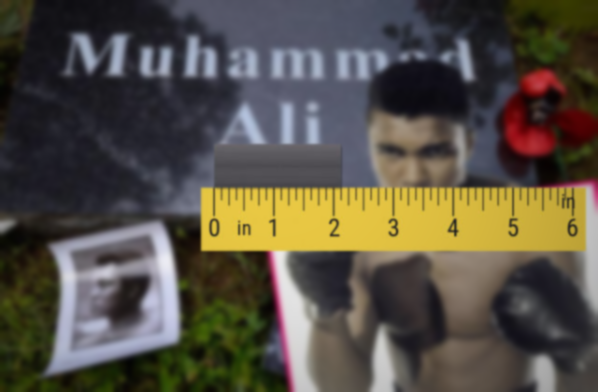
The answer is in 2.125
